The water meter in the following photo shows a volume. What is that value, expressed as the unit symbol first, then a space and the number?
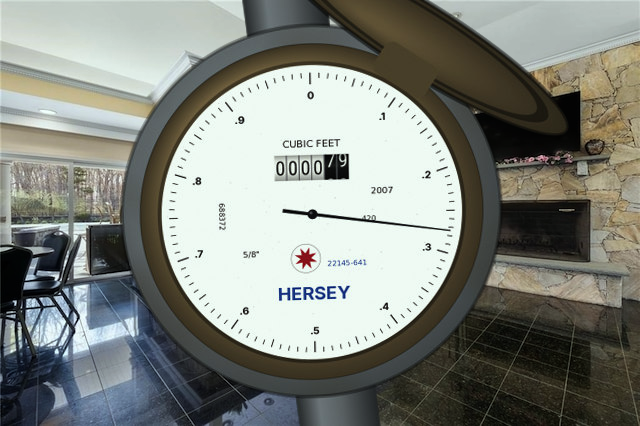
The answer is ft³ 79.27
